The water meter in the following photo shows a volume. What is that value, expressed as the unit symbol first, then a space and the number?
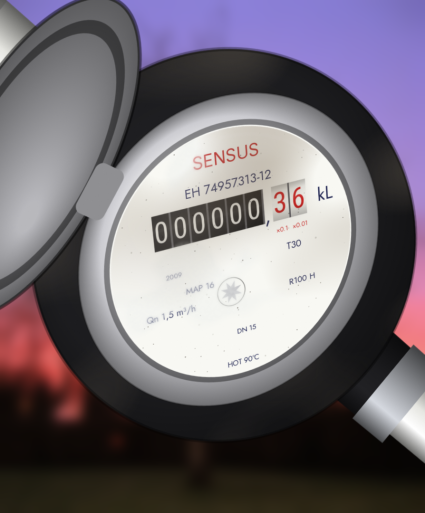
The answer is kL 0.36
